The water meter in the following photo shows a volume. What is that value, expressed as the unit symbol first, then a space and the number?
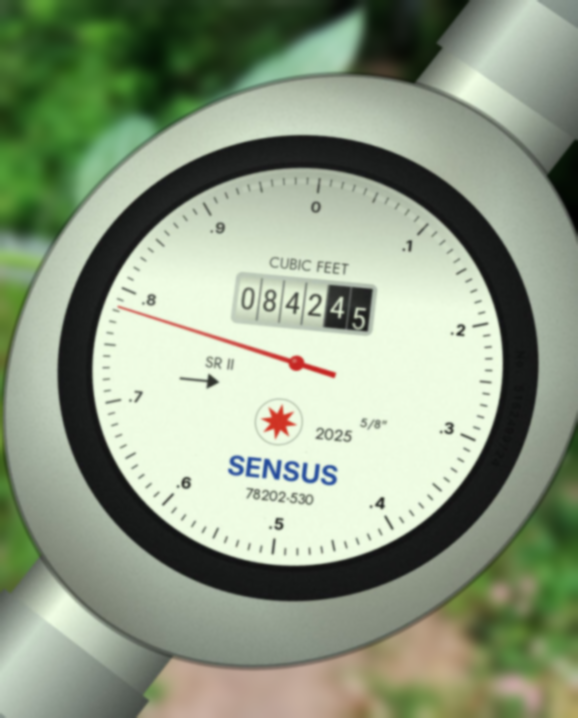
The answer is ft³ 84244.78
